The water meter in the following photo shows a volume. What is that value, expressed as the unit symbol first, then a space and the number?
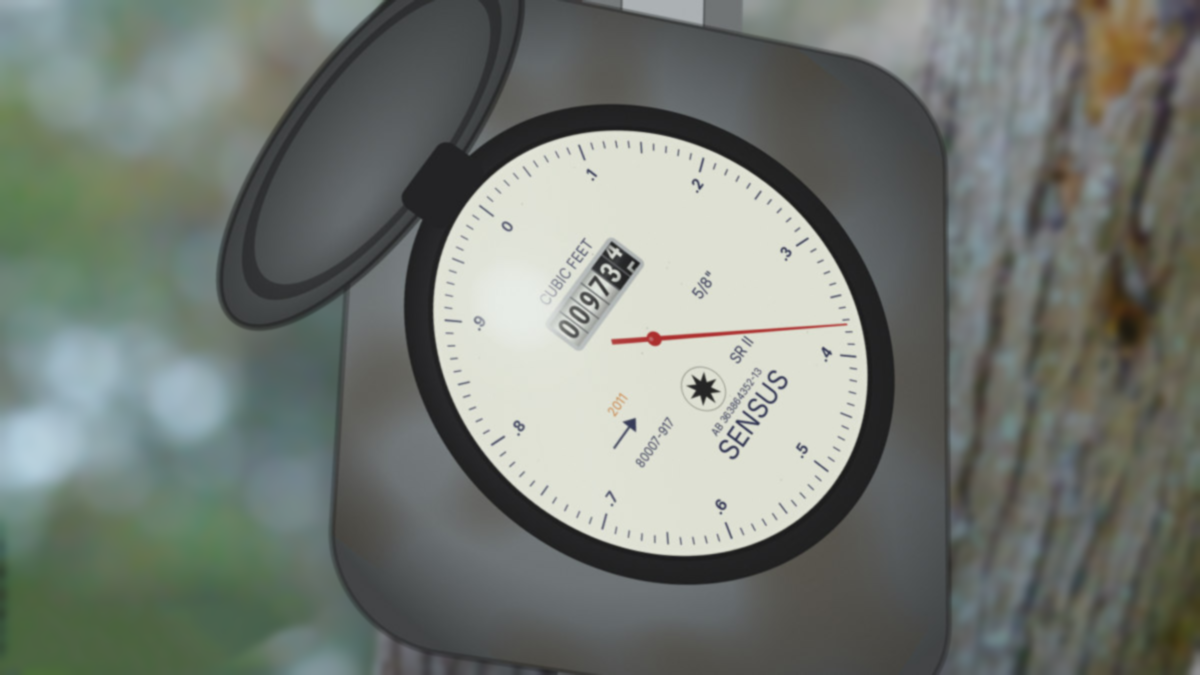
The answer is ft³ 9734.37
